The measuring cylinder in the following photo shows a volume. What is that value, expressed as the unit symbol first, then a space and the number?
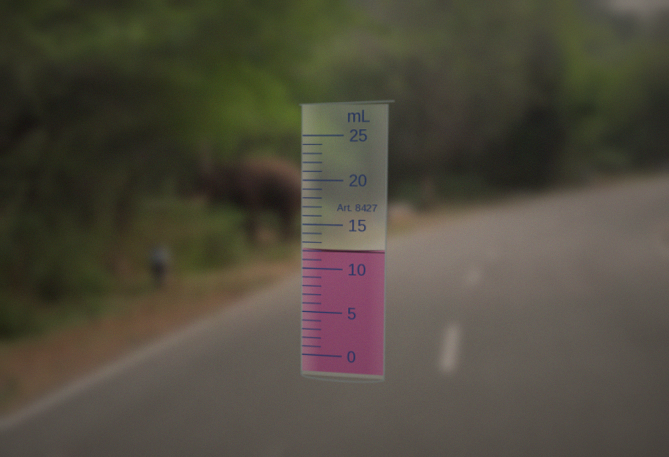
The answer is mL 12
